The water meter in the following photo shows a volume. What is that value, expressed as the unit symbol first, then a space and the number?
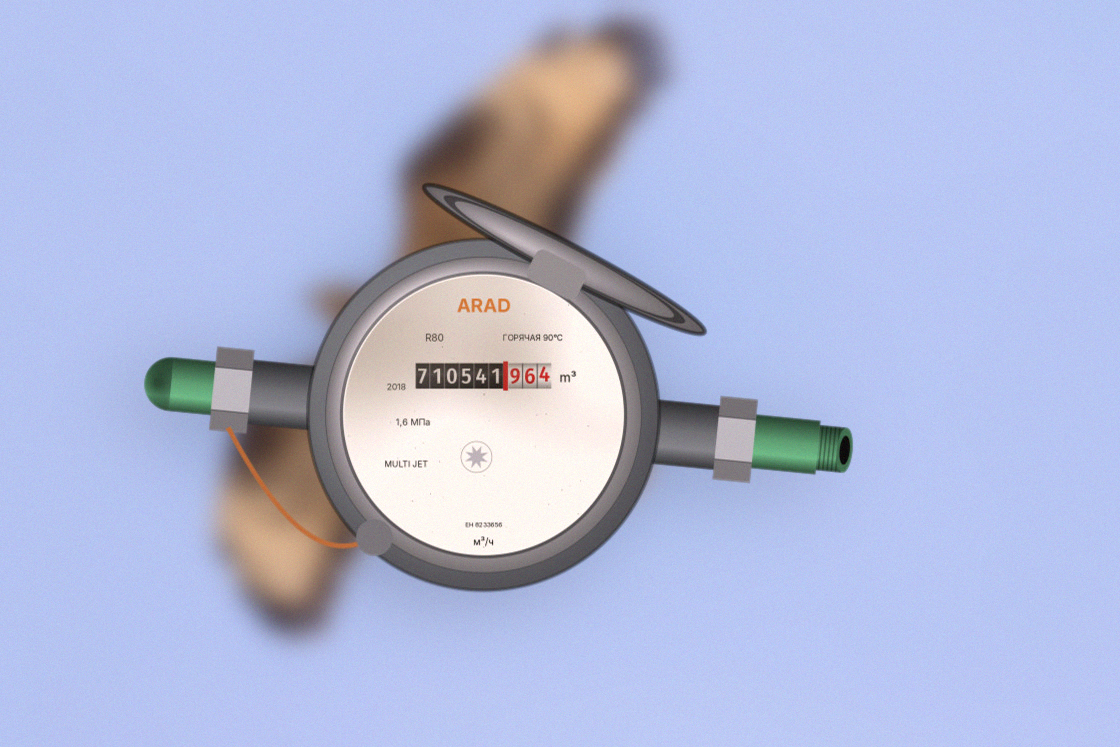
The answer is m³ 710541.964
